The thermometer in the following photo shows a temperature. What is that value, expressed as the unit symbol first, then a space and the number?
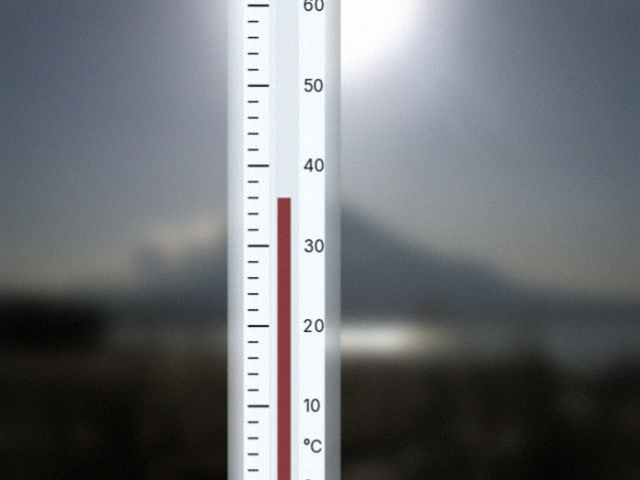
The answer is °C 36
